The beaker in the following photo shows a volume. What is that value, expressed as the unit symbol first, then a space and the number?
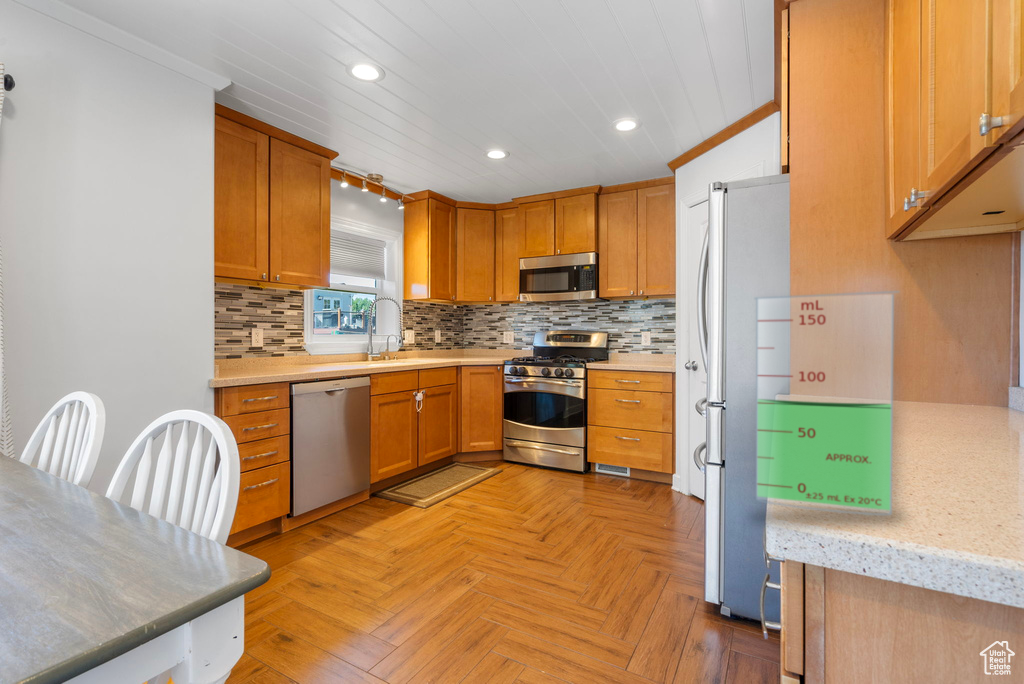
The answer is mL 75
